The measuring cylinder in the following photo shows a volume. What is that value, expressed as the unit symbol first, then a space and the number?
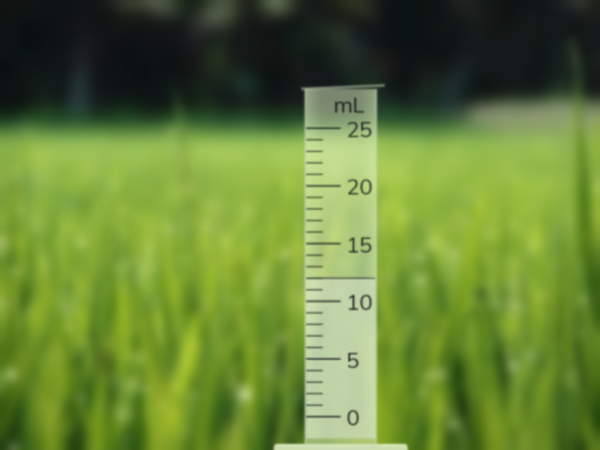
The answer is mL 12
